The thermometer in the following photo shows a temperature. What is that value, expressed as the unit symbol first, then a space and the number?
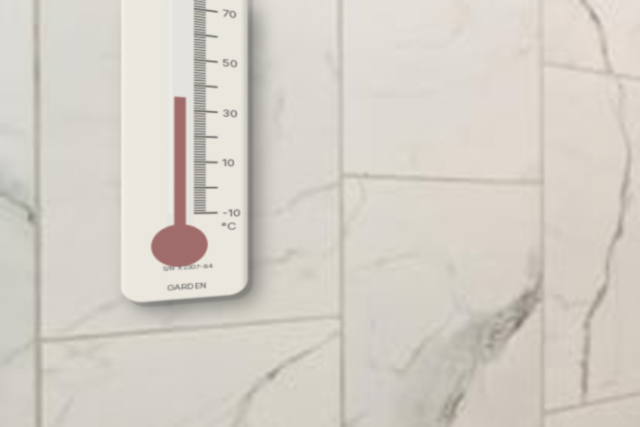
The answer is °C 35
